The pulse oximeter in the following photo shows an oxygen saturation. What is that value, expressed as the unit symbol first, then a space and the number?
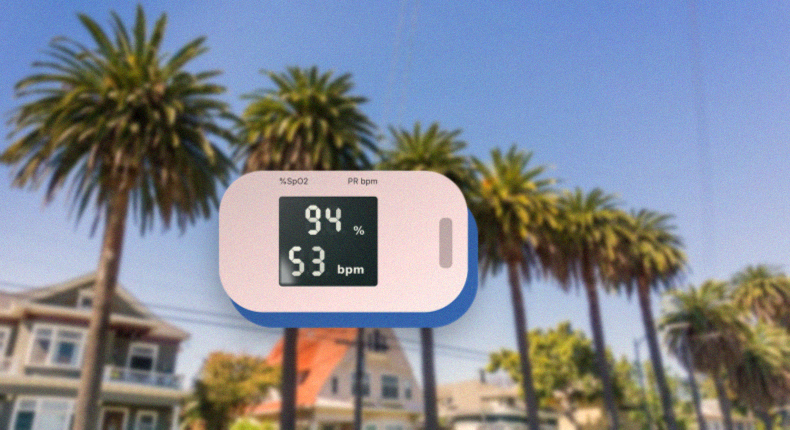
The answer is % 94
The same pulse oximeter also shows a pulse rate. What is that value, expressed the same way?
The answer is bpm 53
